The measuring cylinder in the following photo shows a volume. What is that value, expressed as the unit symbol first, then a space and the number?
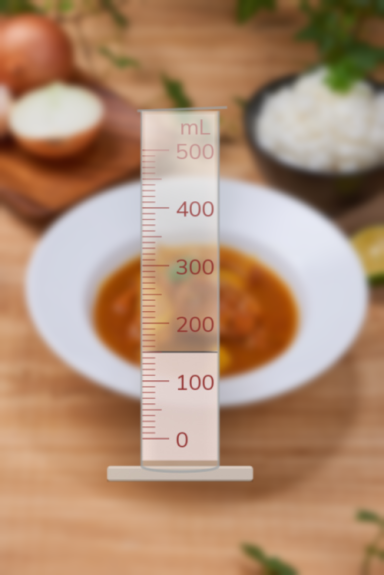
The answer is mL 150
